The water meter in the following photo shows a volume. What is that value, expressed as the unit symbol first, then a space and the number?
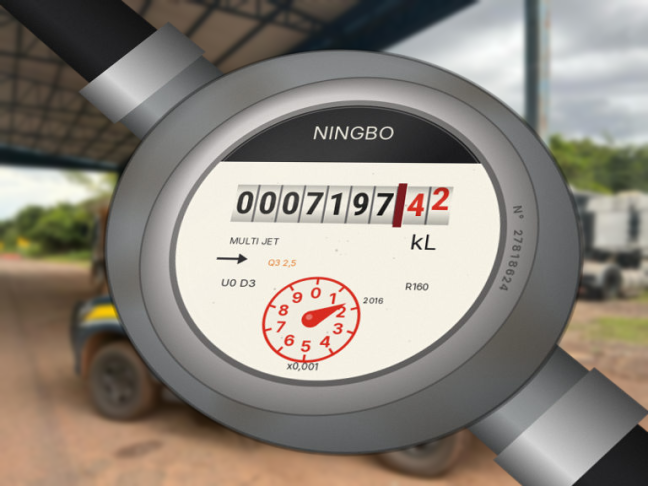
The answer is kL 7197.421
